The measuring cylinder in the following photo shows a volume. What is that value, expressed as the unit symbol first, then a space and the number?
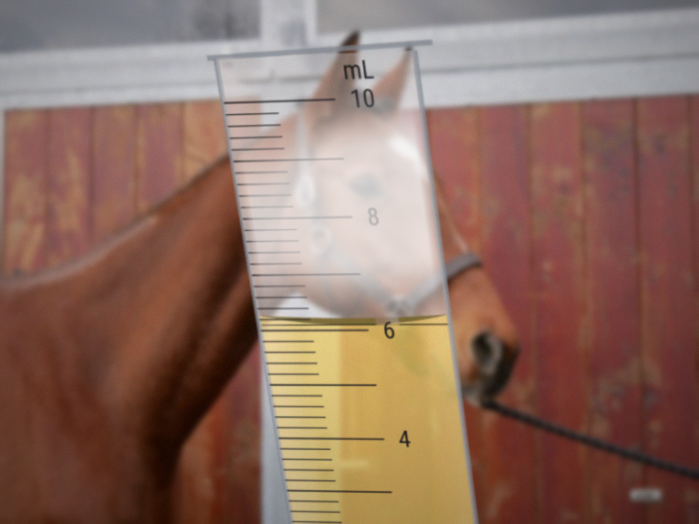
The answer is mL 6.1
